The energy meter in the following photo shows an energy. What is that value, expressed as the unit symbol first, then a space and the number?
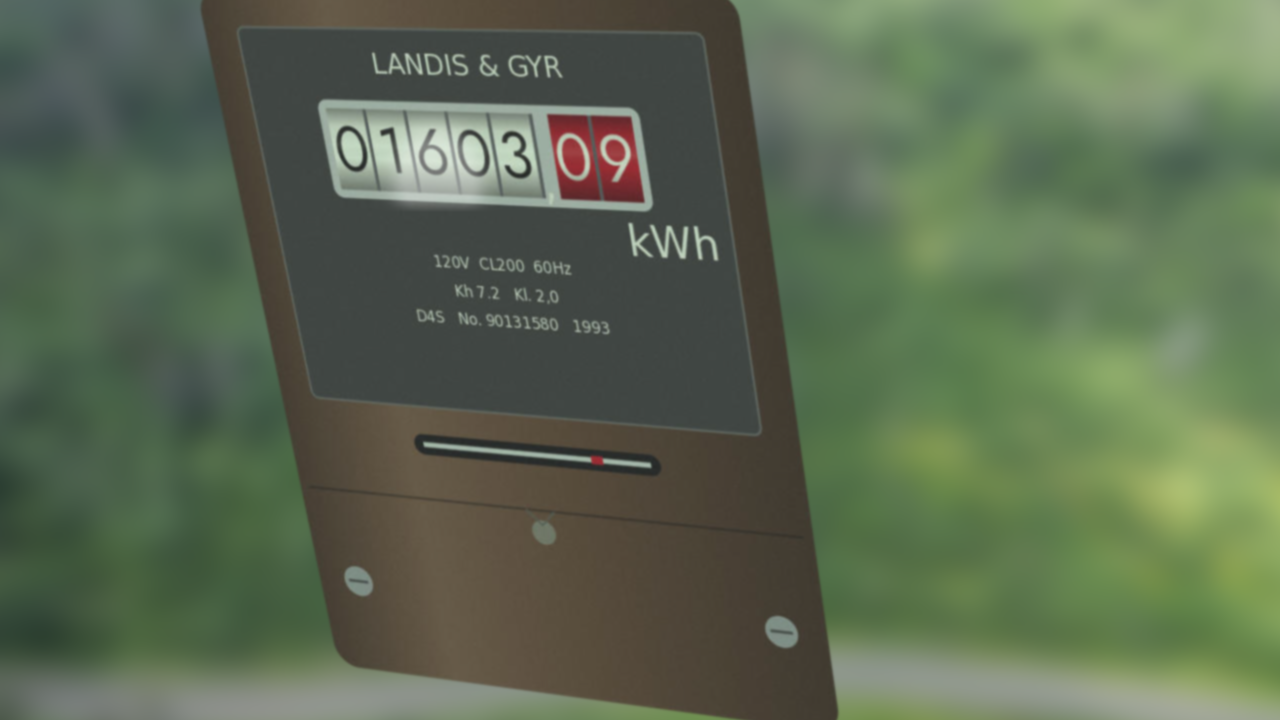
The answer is kWh 1603.09
